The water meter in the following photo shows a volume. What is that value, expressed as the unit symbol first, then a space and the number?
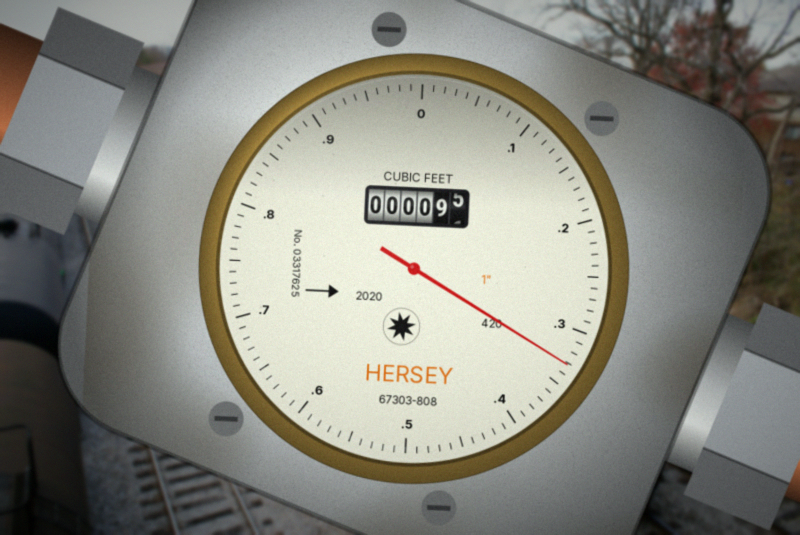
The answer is ft³ 95.33
